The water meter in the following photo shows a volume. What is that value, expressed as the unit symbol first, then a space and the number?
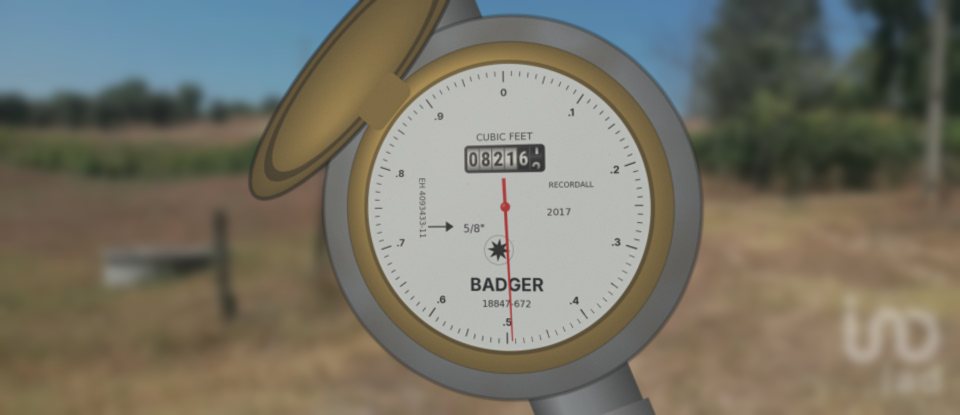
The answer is ft³ 82161.49
